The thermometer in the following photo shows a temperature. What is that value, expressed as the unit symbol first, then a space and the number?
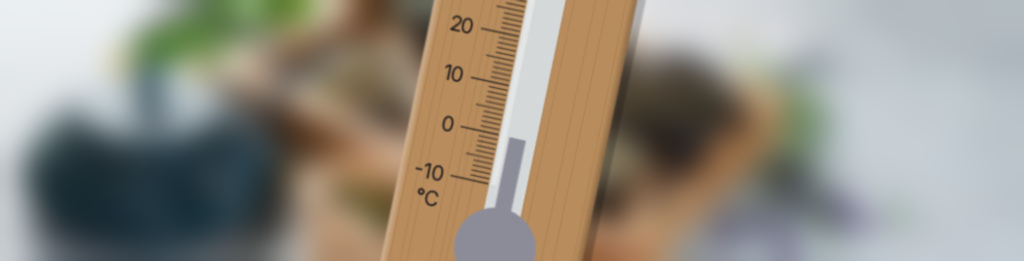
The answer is °C 0
